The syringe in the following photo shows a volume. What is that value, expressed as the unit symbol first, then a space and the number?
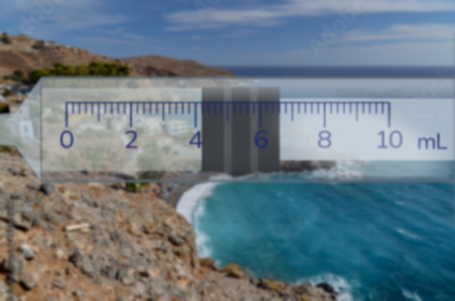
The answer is mL 4.2
